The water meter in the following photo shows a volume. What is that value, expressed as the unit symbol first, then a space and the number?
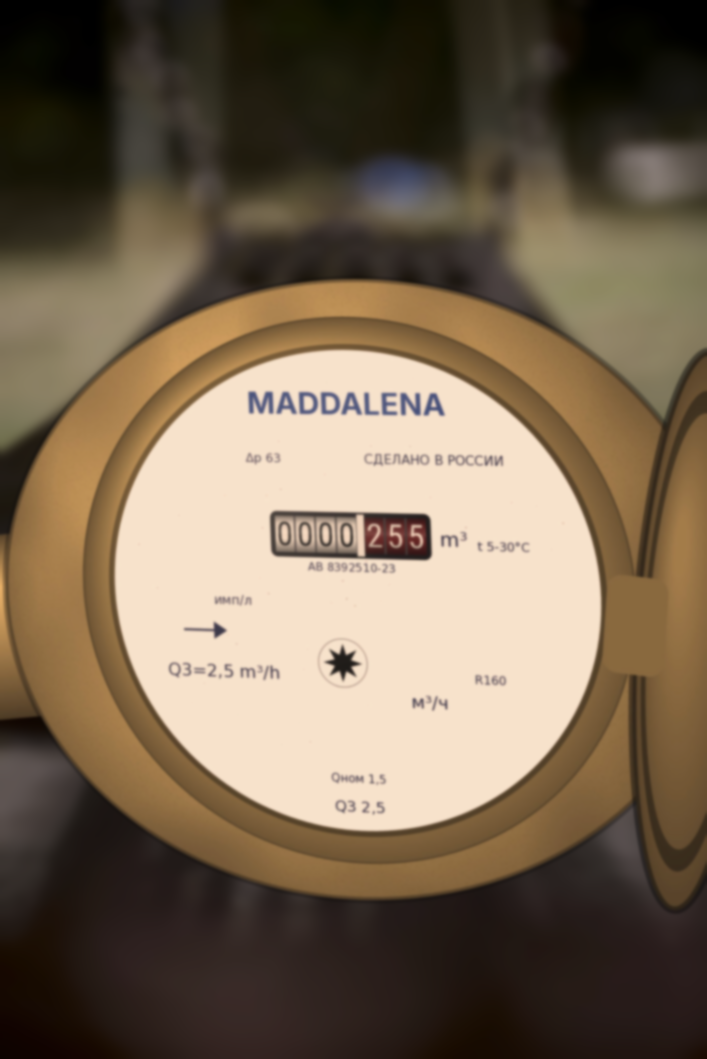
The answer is m³ 0.255
